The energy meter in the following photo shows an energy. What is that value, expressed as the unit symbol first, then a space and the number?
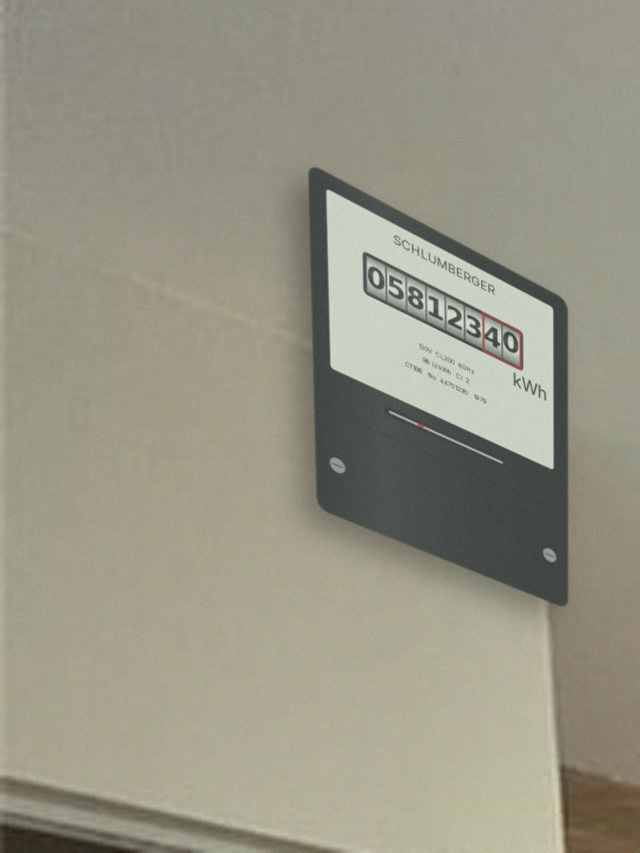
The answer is kWh 58123.40
